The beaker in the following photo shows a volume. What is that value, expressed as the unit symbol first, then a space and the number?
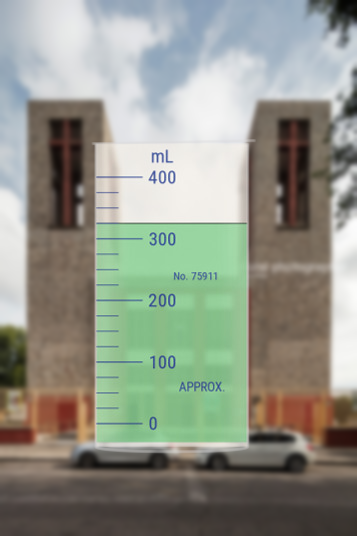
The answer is mL 325
